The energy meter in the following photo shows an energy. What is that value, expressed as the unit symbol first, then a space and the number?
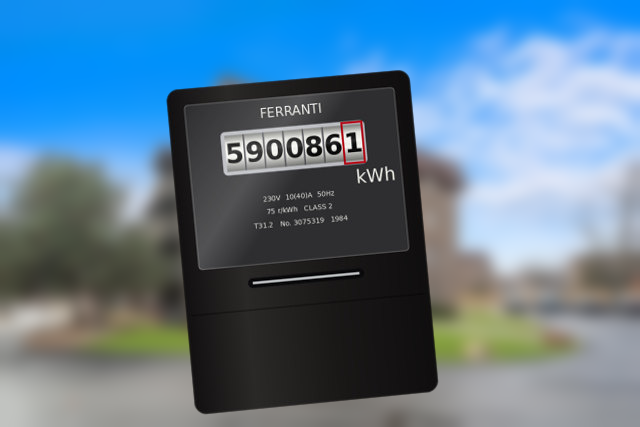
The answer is kWh 590086.1
